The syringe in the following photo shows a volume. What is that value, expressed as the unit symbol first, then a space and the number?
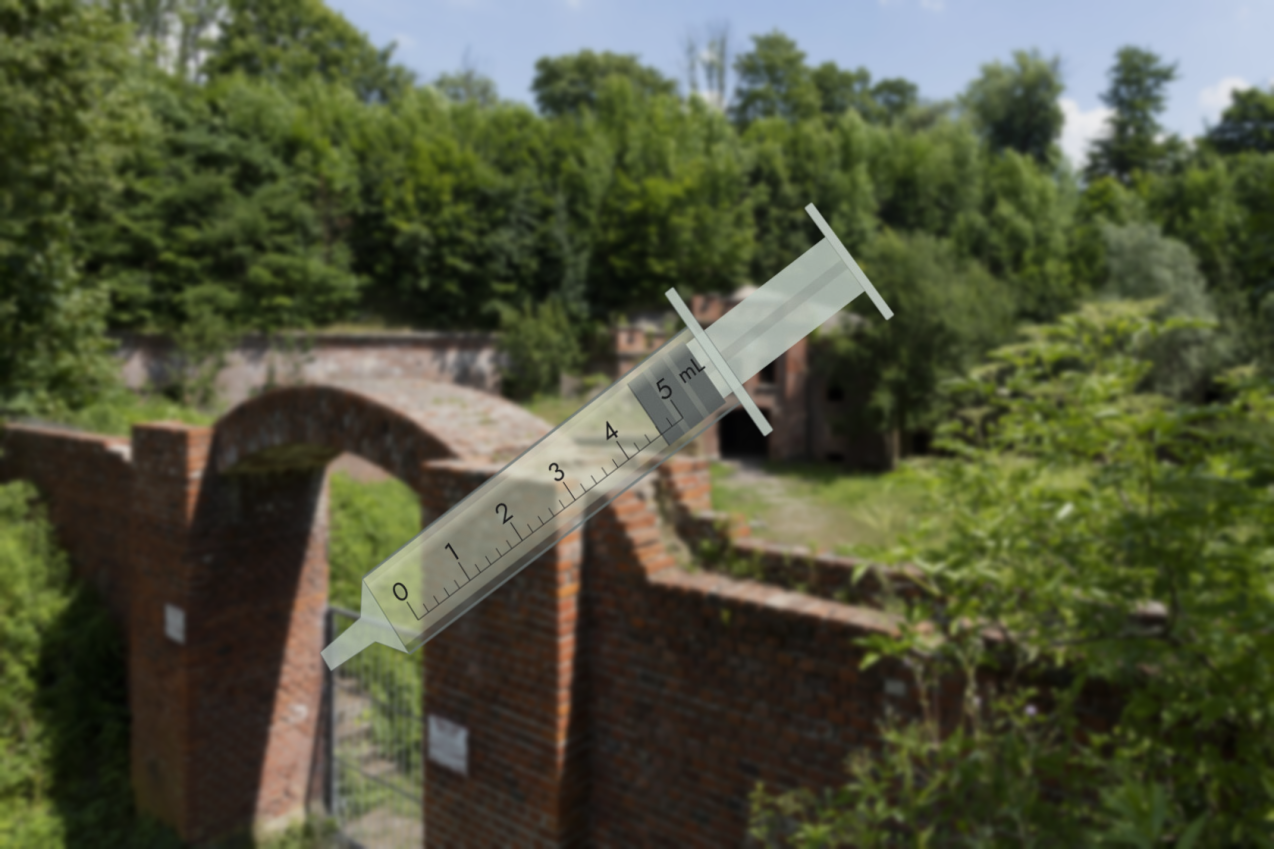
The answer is mL 4.6
